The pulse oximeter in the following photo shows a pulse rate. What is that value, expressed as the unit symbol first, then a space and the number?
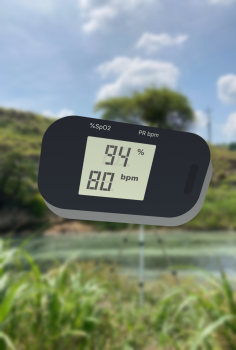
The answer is bpm 80
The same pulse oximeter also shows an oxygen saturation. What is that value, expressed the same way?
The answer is % 94
